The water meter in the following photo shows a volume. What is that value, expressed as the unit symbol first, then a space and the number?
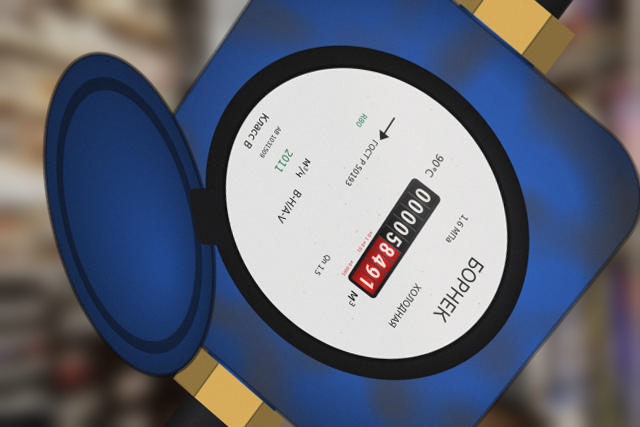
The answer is m³ 5.8491
